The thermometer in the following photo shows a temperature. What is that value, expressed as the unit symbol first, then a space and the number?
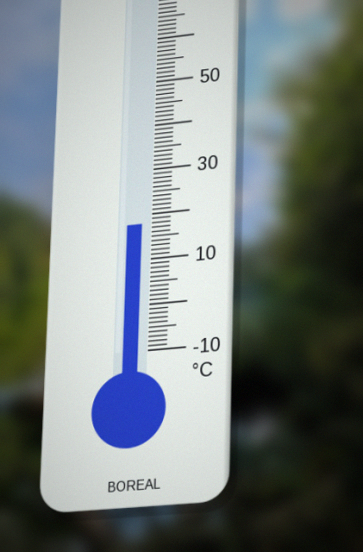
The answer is °C 18
